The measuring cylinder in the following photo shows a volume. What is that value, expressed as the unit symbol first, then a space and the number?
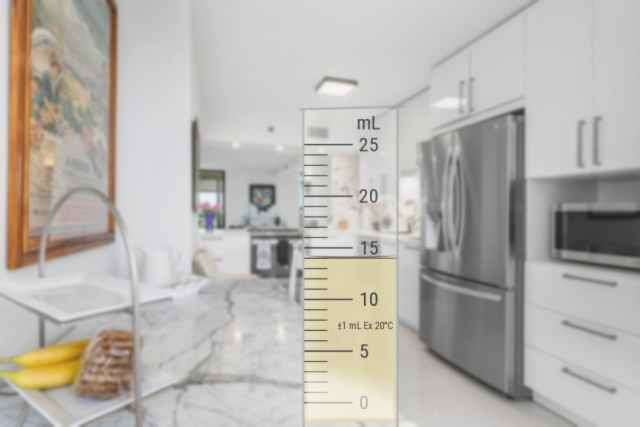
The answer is mL 14
